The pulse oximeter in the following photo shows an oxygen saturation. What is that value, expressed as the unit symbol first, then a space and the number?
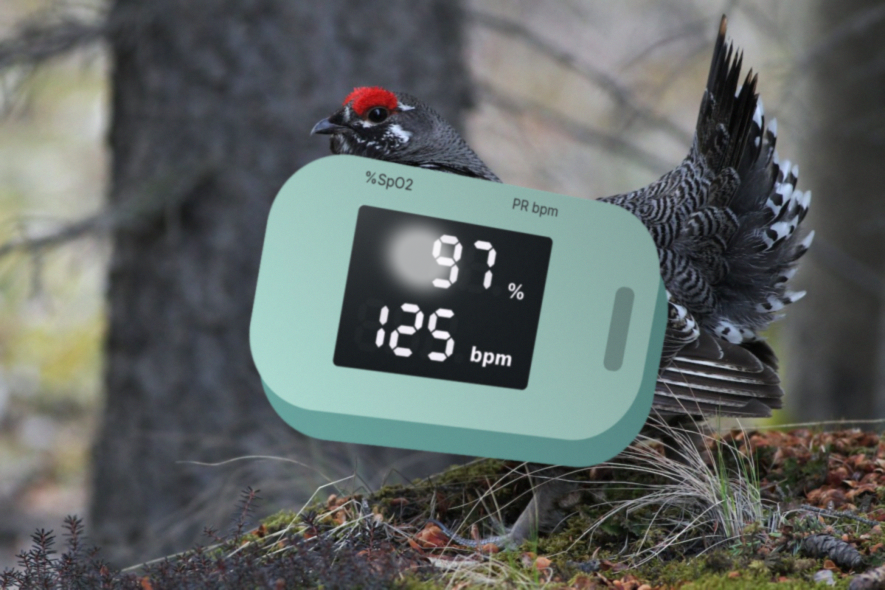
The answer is % 97
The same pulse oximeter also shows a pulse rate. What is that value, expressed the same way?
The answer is bpm 125
